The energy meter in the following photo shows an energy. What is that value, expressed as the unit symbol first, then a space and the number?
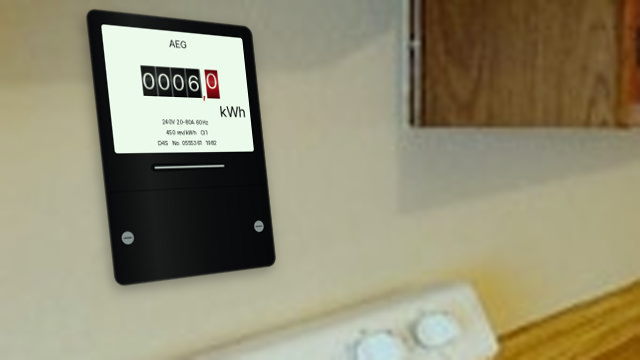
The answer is kWh 6.0
